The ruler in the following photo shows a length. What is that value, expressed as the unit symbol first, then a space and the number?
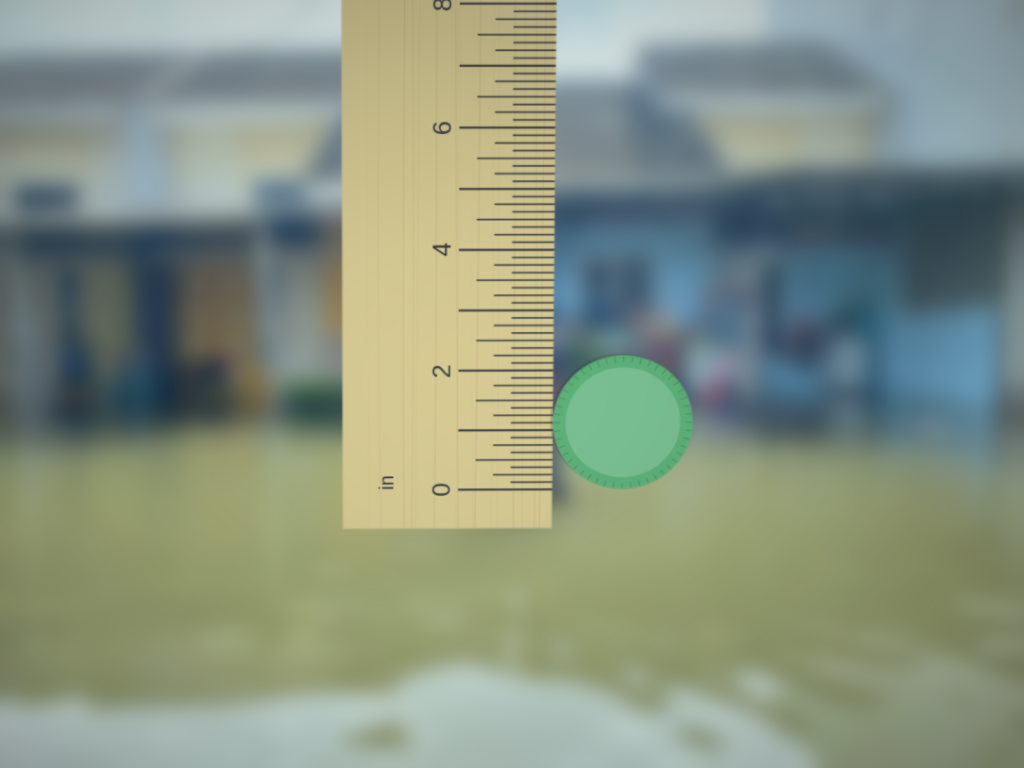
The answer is in 2.25
